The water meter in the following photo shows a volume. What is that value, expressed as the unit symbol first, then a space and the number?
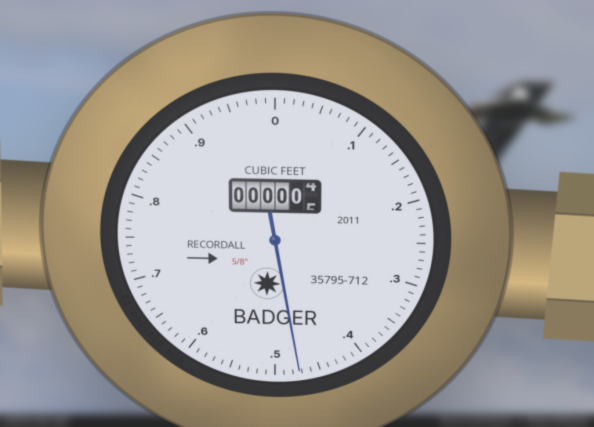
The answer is ft³ 4.47
